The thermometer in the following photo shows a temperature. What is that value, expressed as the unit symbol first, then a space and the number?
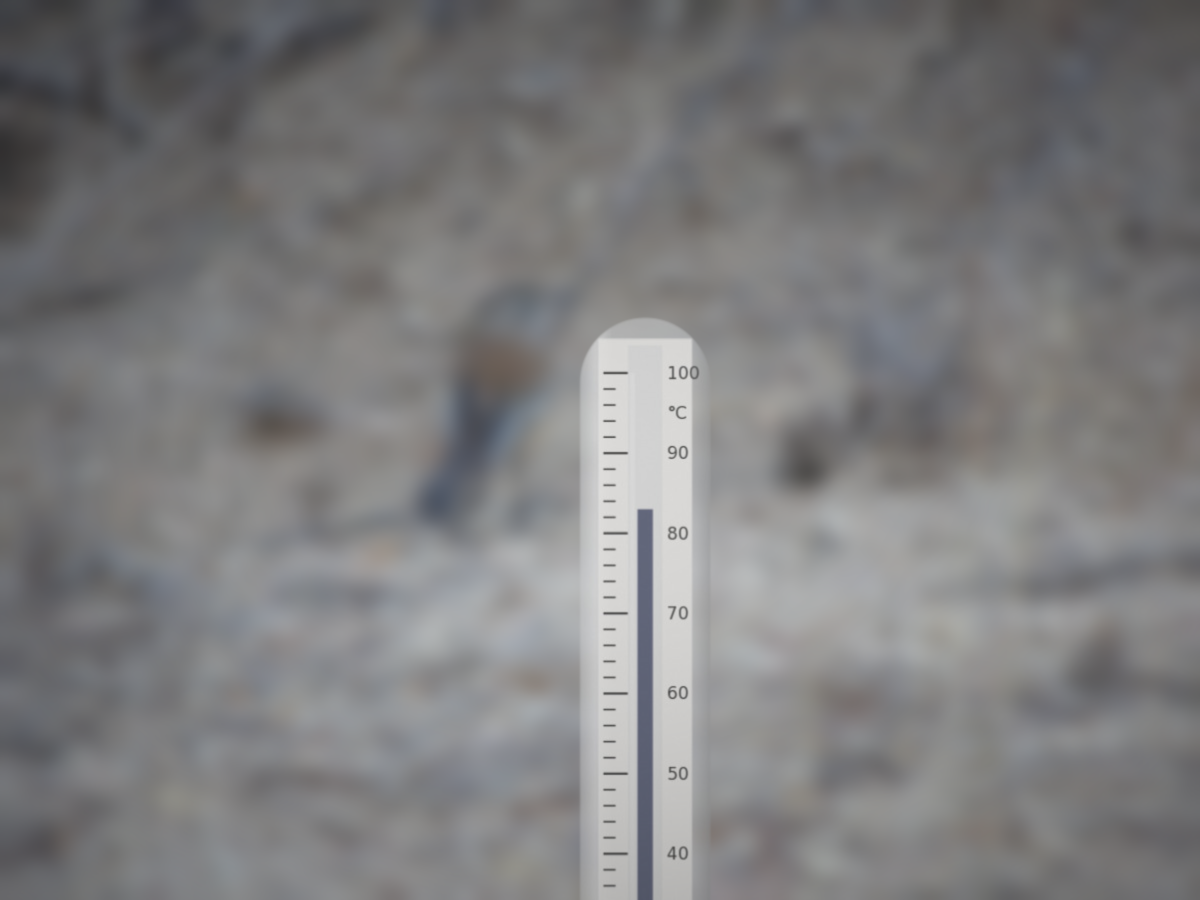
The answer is °C 83
